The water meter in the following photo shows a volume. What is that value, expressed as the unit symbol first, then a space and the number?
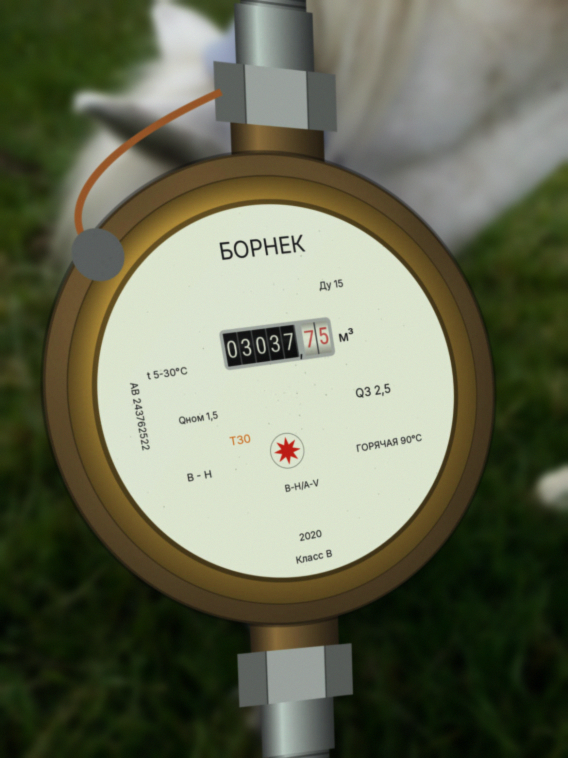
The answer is m³ 3037.75
